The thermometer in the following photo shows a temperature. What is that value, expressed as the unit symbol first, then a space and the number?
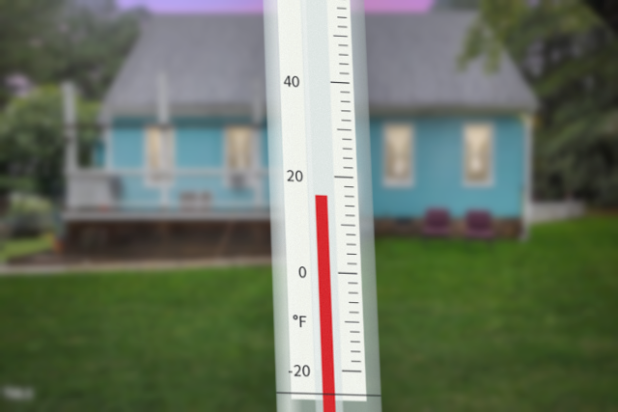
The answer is °F 16
